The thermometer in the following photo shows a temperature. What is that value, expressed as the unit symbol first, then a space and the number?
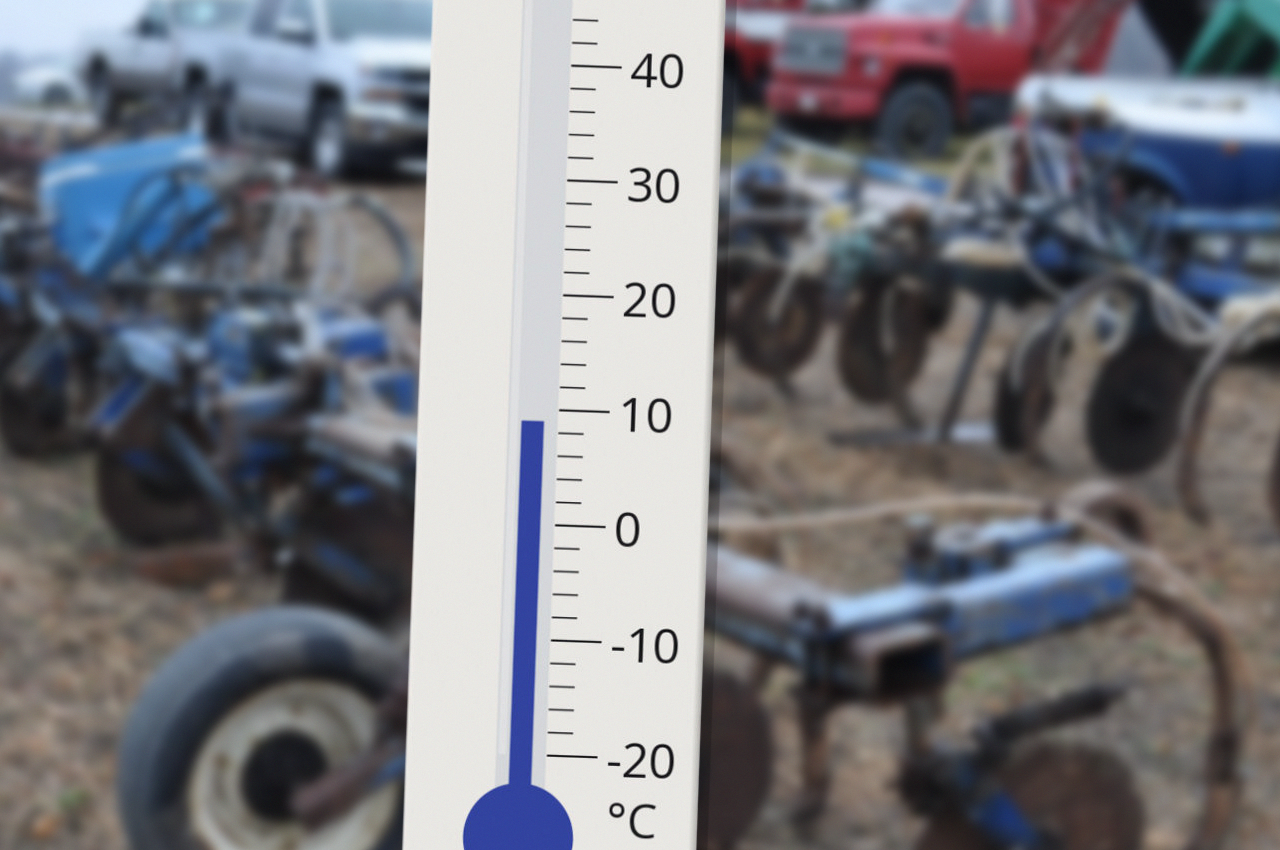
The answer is °C 9
